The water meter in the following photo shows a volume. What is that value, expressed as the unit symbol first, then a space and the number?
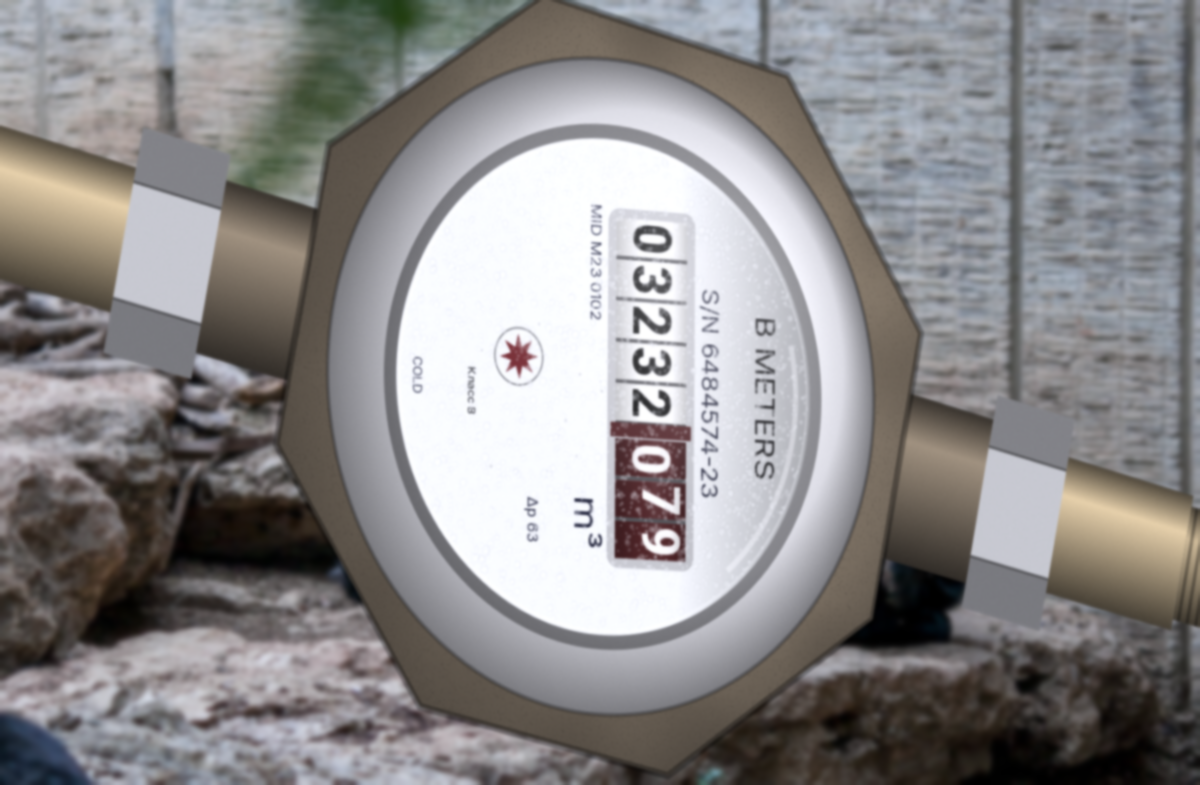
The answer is m³ 3232.079
